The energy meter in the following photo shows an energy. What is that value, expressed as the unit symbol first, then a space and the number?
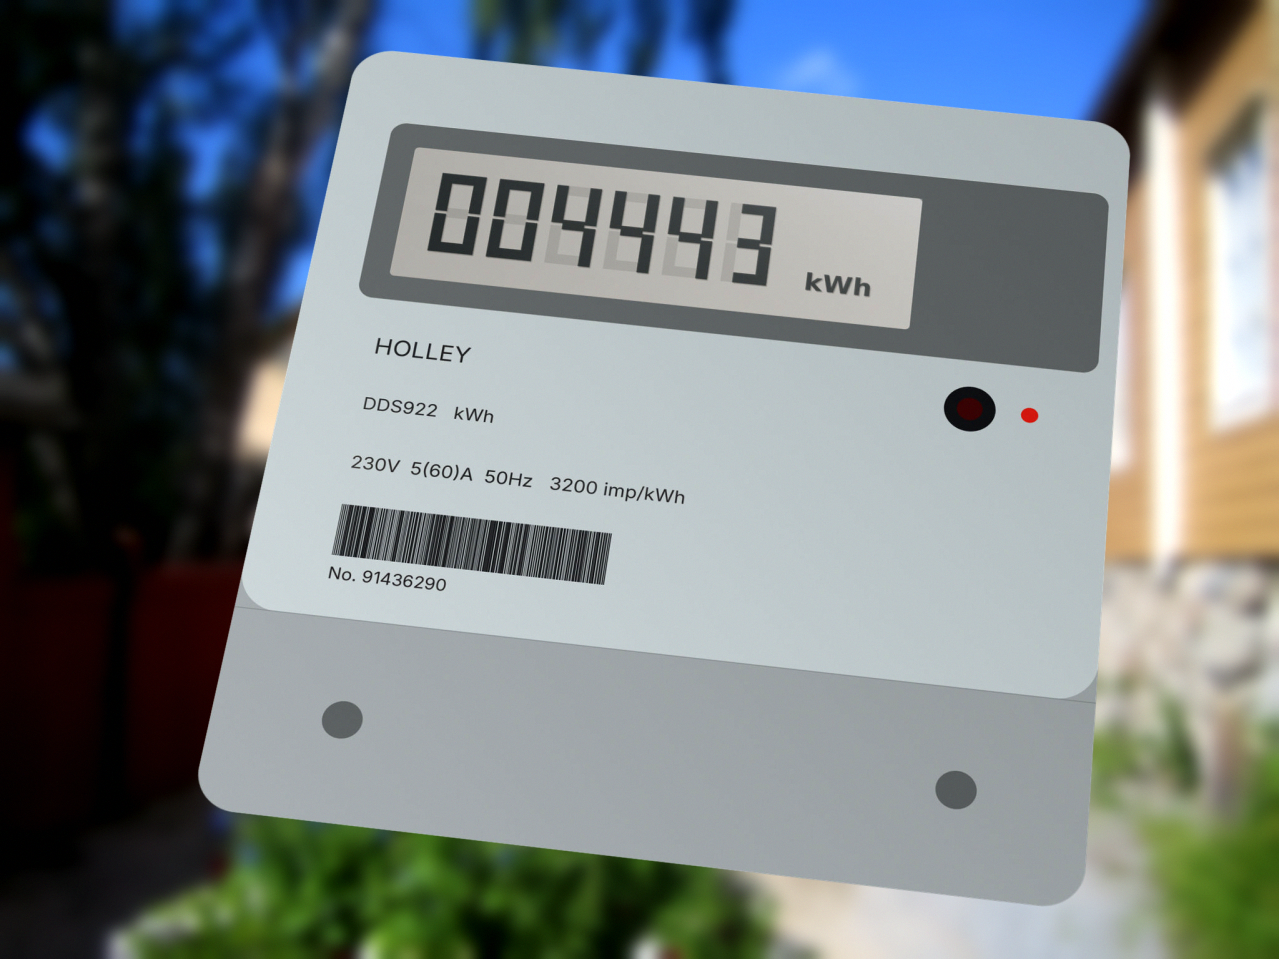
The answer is kWh 4443
